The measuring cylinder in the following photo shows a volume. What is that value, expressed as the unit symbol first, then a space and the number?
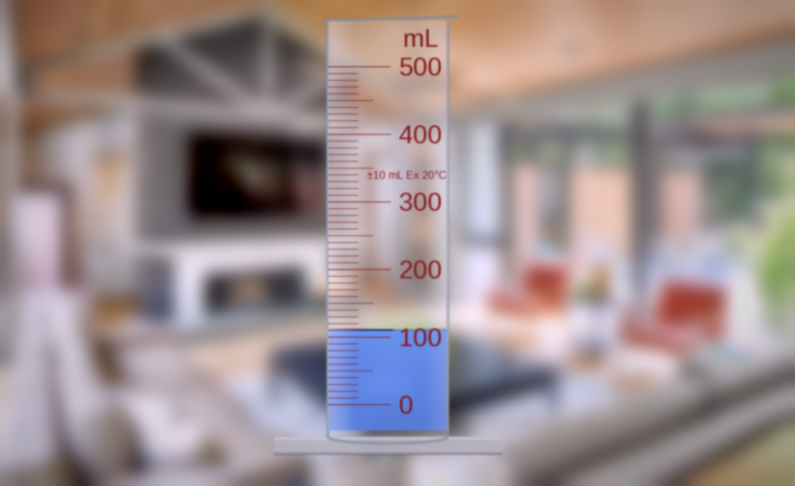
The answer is mL 110
